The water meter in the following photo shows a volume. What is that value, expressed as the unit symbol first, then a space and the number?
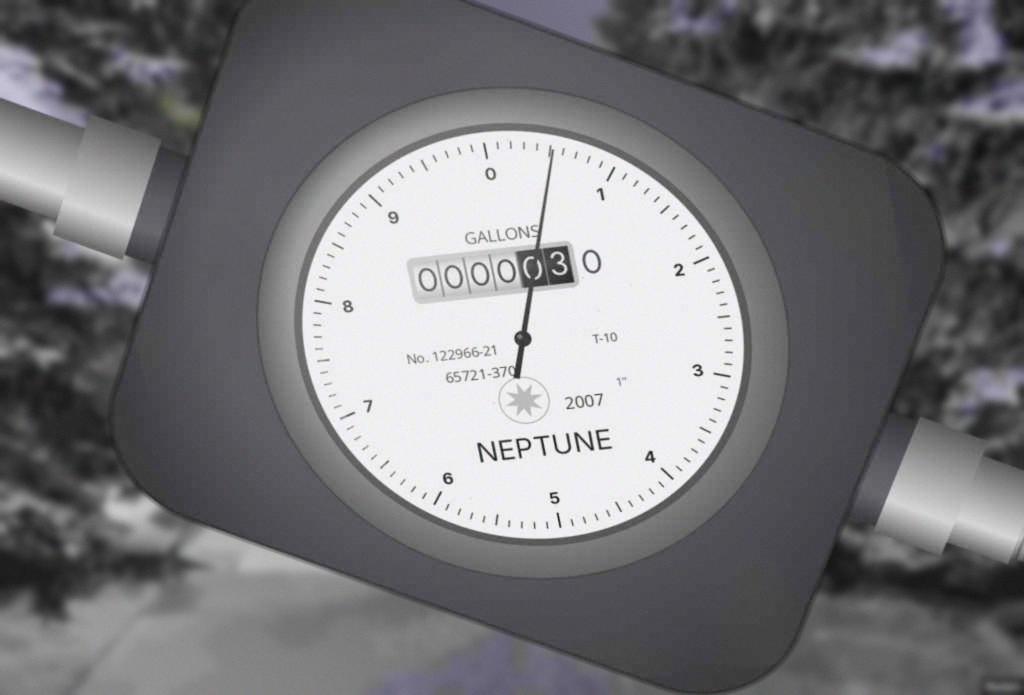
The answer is gal 30.5
